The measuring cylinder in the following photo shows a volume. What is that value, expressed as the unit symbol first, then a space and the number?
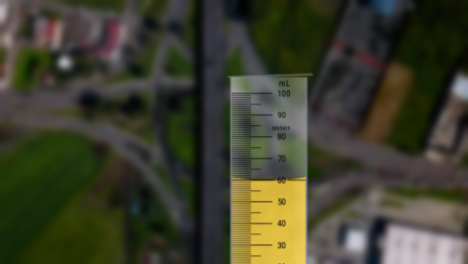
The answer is mL 60
